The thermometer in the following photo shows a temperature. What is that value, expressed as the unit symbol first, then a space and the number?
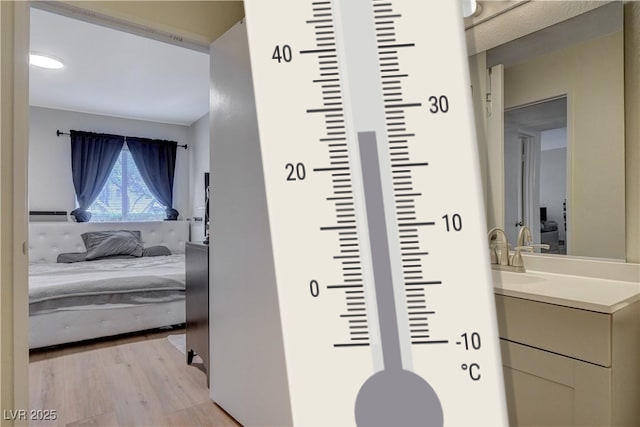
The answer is °C 26
